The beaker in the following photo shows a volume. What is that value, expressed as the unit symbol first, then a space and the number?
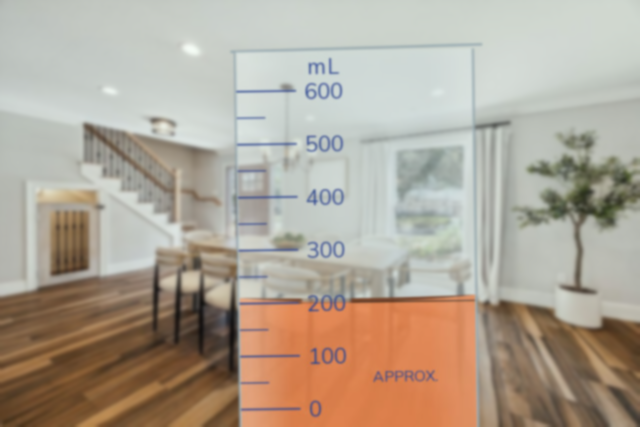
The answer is mL 200
